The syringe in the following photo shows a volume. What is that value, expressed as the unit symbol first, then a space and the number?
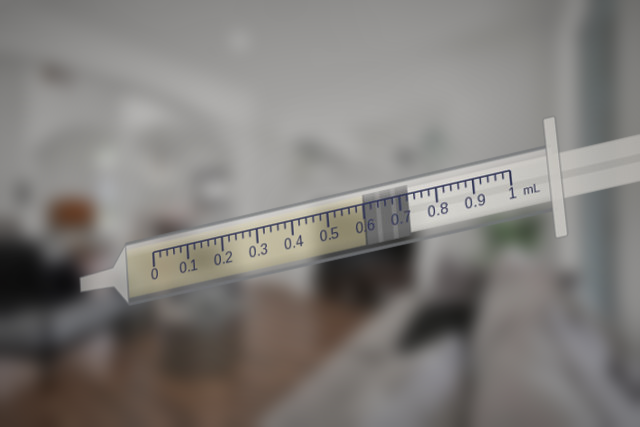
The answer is mL 0.6
